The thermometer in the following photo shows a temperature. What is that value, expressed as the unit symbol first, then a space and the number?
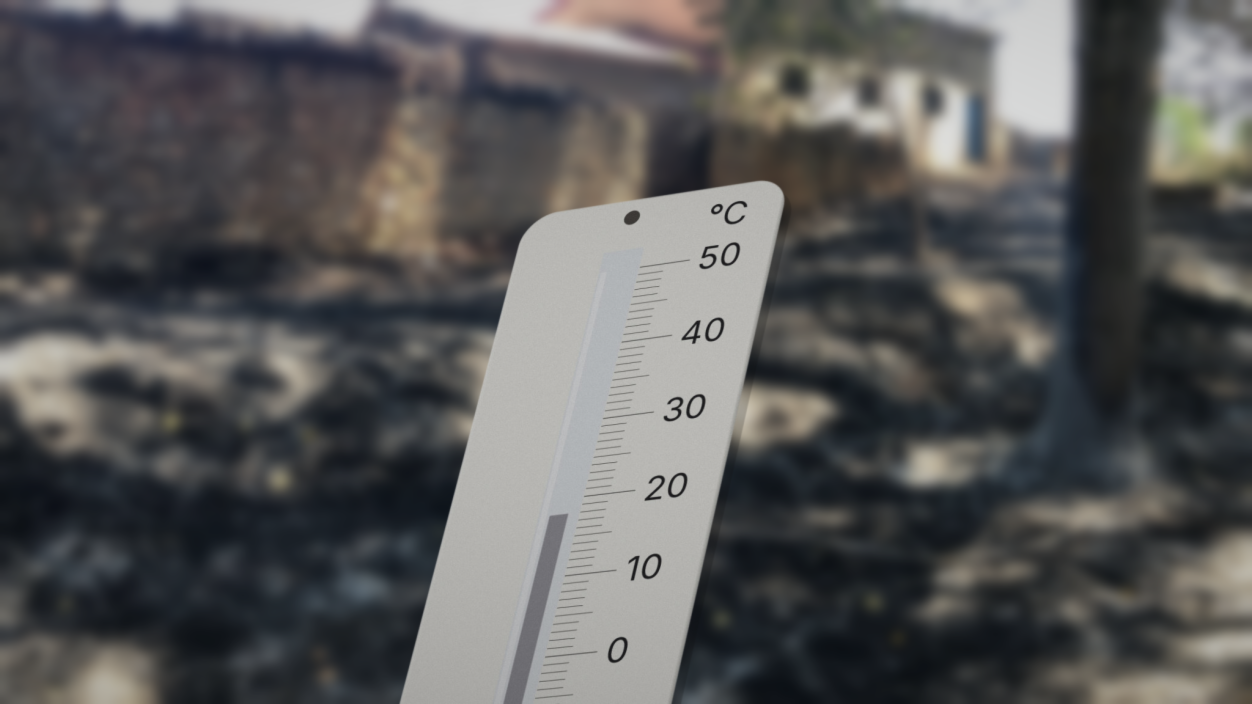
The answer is °C 18
